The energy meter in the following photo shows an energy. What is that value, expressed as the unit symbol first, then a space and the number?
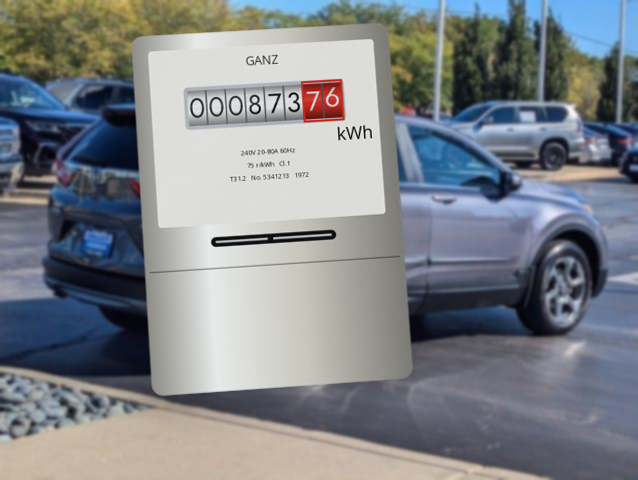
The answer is kWh 873.76
